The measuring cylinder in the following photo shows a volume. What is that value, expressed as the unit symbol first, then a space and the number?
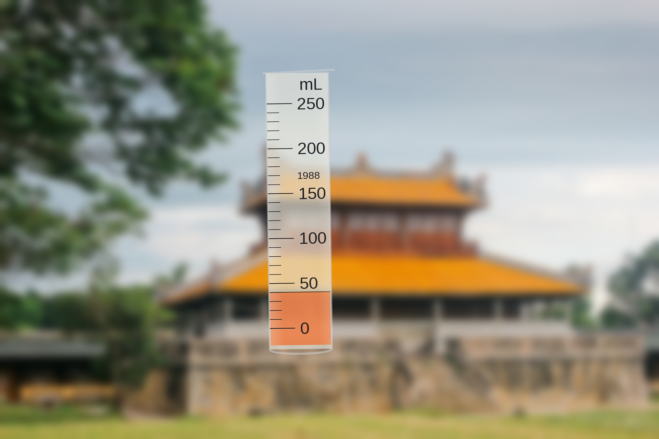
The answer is mL 40
